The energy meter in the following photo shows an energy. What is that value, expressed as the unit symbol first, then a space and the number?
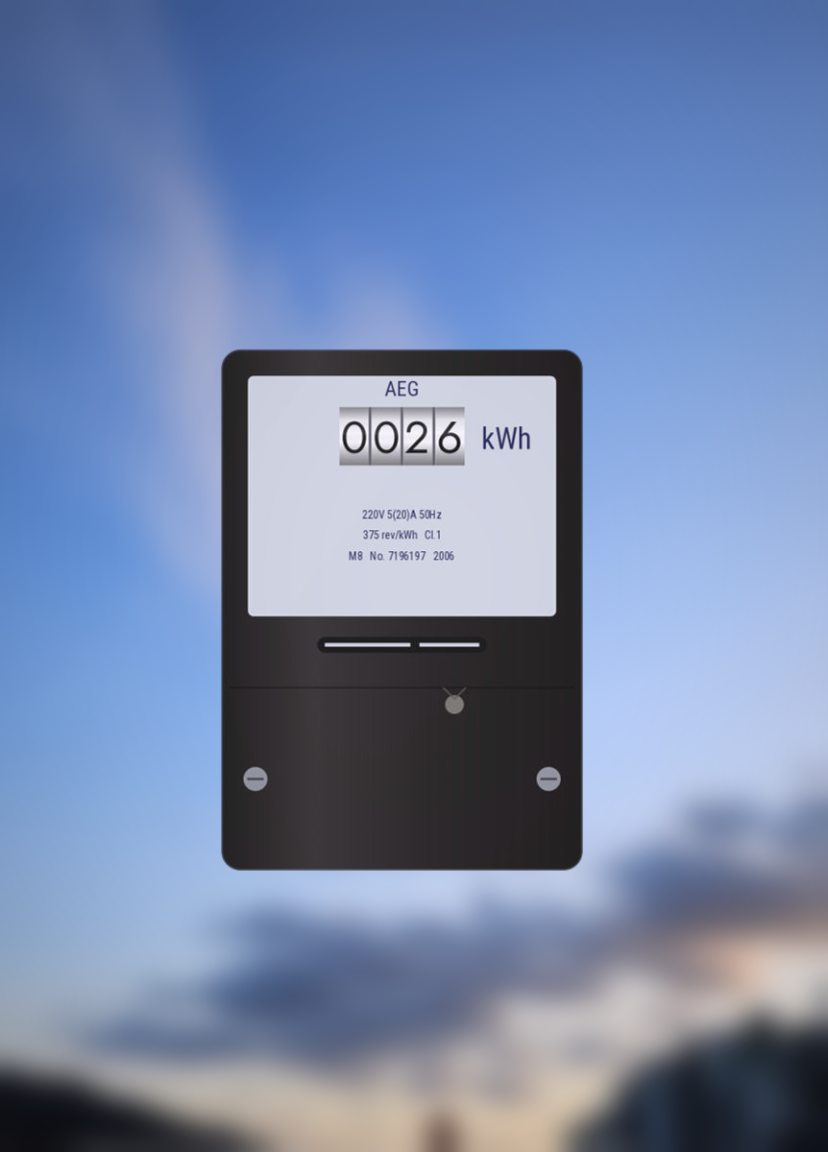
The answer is kWh 26
